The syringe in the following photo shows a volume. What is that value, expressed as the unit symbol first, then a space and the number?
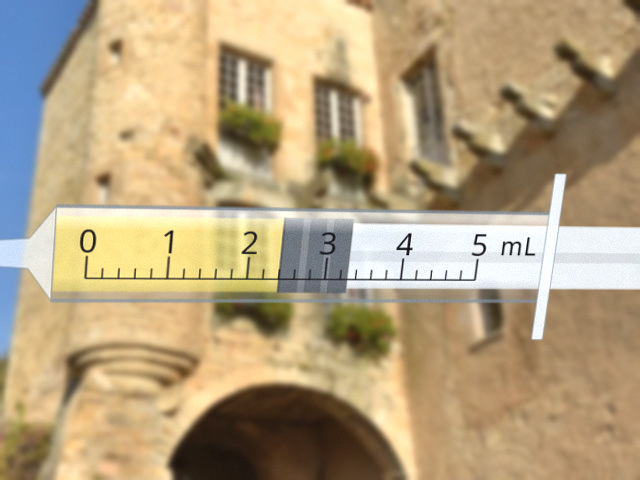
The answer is mL 2.4
